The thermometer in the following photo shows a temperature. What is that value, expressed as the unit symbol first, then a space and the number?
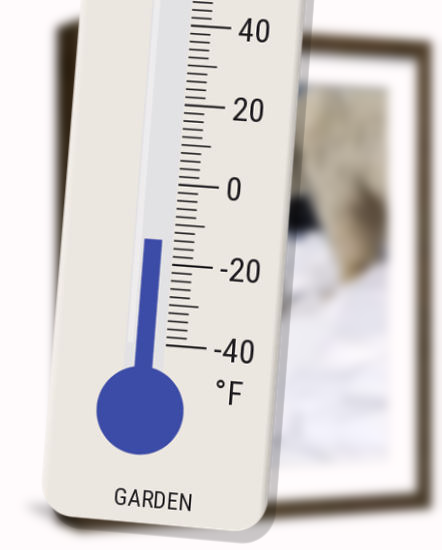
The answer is °F -14
